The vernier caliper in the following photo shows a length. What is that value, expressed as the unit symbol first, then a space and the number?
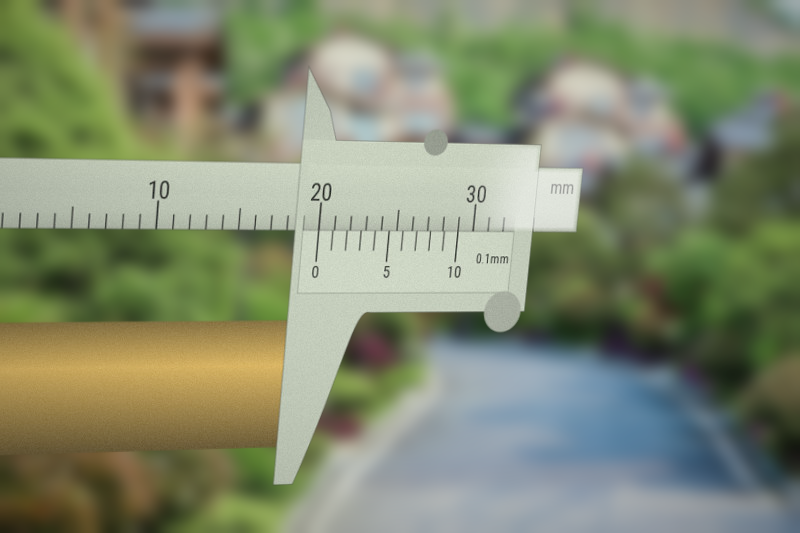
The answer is mm 20.0
